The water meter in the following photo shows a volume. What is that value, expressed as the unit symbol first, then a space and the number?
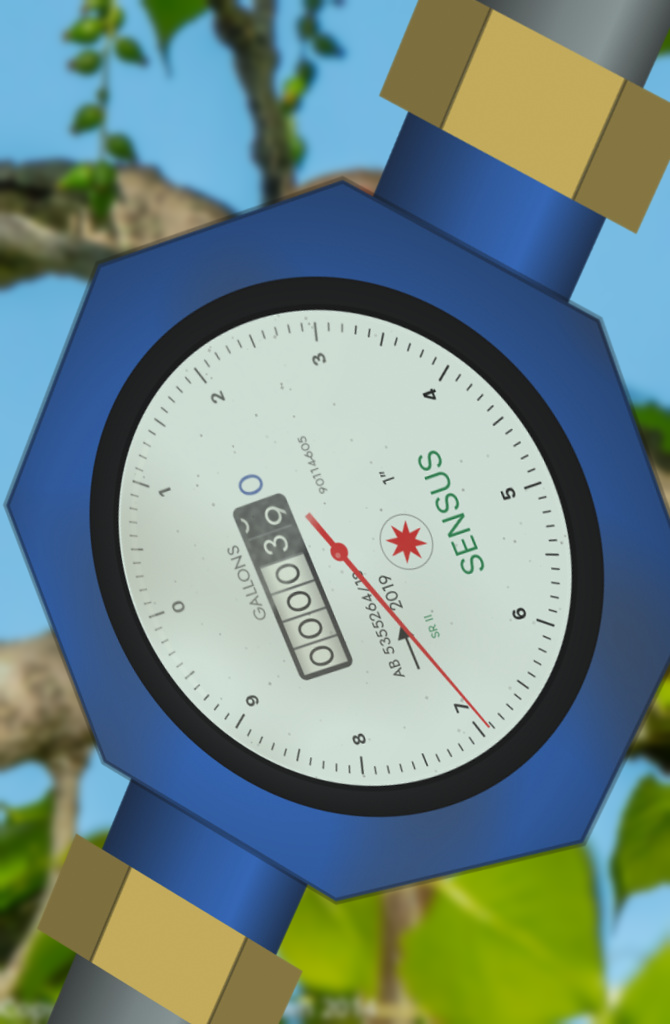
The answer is gal 386.9
